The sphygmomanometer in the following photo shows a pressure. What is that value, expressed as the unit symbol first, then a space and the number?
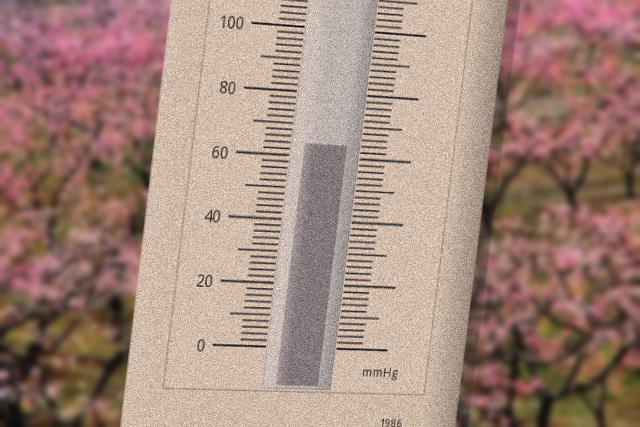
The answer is mmHg 64
